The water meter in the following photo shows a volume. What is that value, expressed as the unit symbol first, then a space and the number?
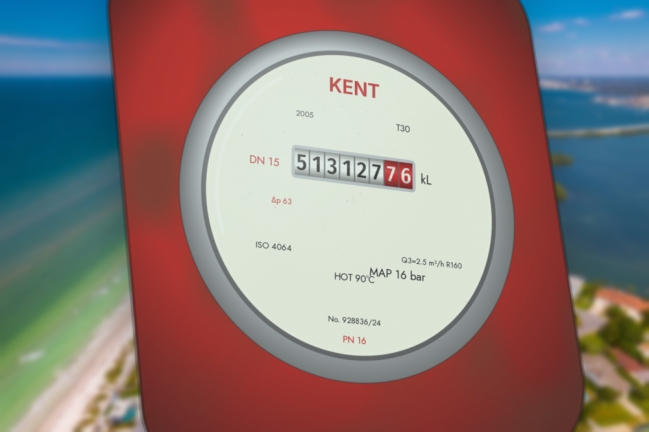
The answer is kL 513127.76
